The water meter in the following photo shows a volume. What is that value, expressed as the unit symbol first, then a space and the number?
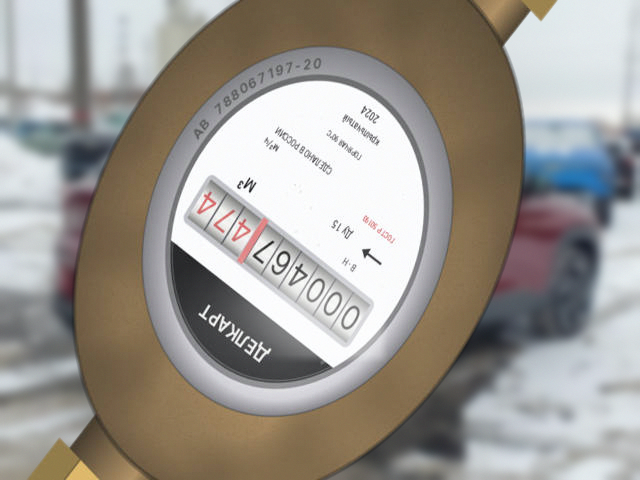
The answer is m³ 467.474
